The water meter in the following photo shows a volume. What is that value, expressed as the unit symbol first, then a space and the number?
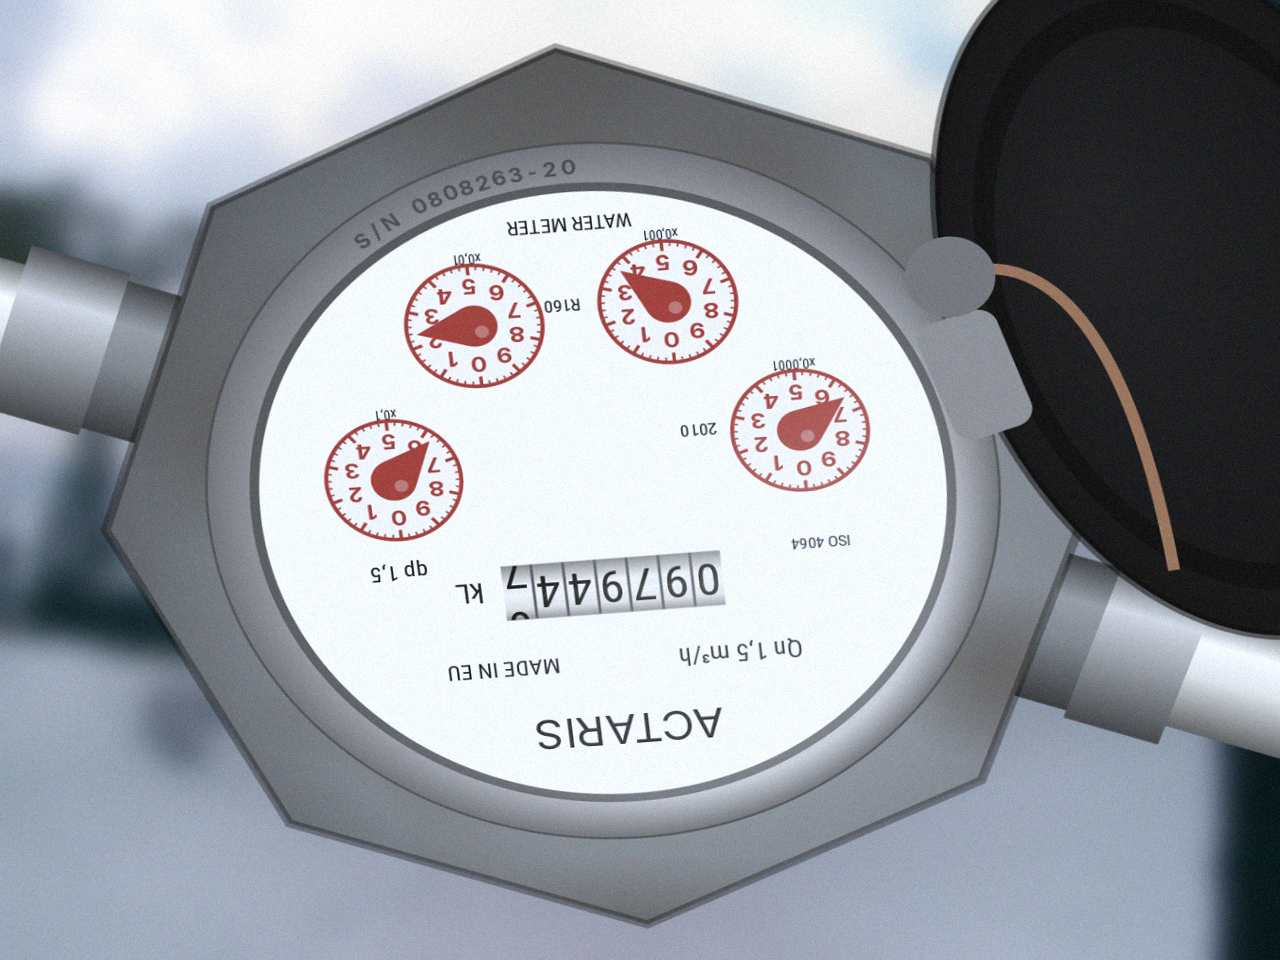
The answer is kL 979446.6236
